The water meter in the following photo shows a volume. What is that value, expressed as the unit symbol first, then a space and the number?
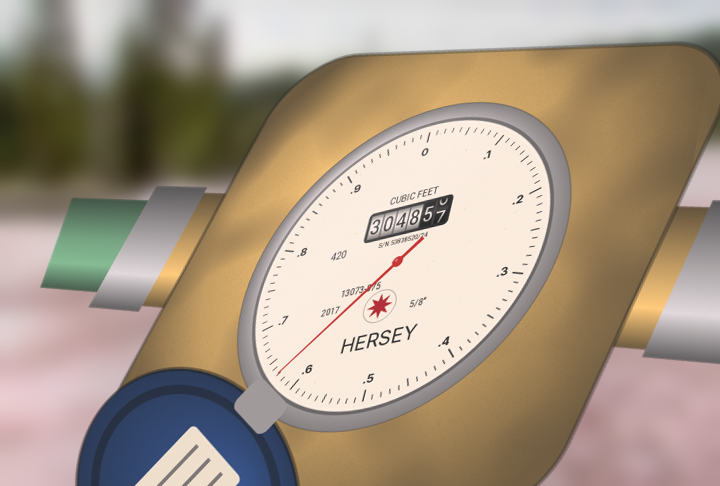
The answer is ft³ 304856.63
